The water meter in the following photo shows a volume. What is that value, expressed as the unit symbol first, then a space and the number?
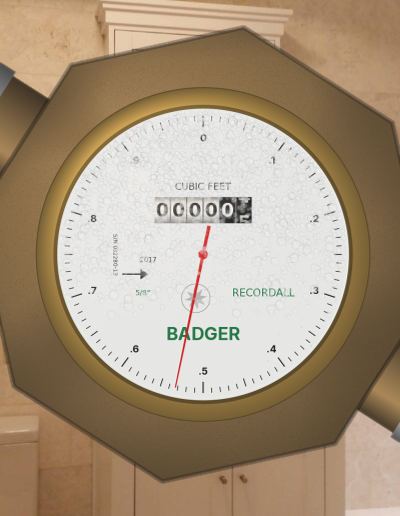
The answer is ft³ 4.53
